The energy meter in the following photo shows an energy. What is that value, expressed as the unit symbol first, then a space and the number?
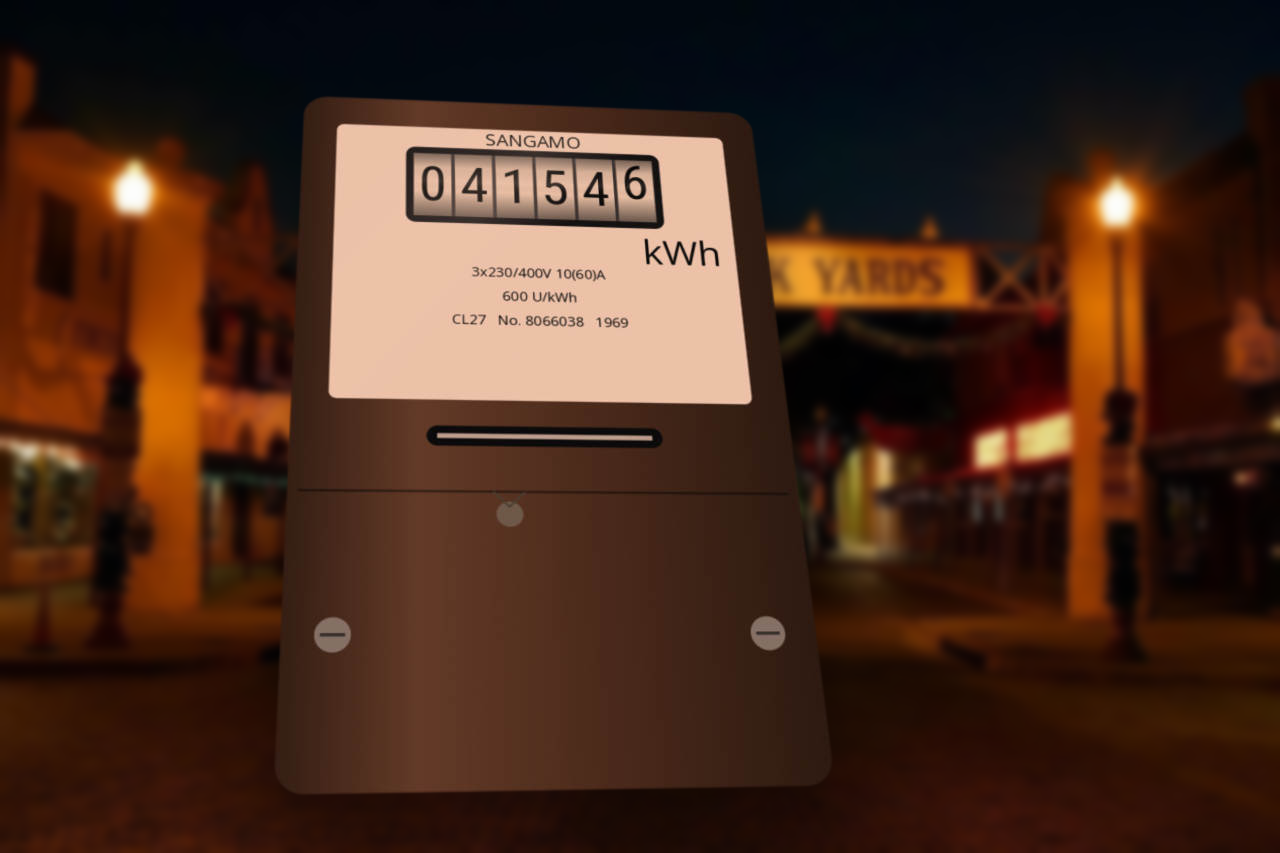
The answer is kWh 41546
